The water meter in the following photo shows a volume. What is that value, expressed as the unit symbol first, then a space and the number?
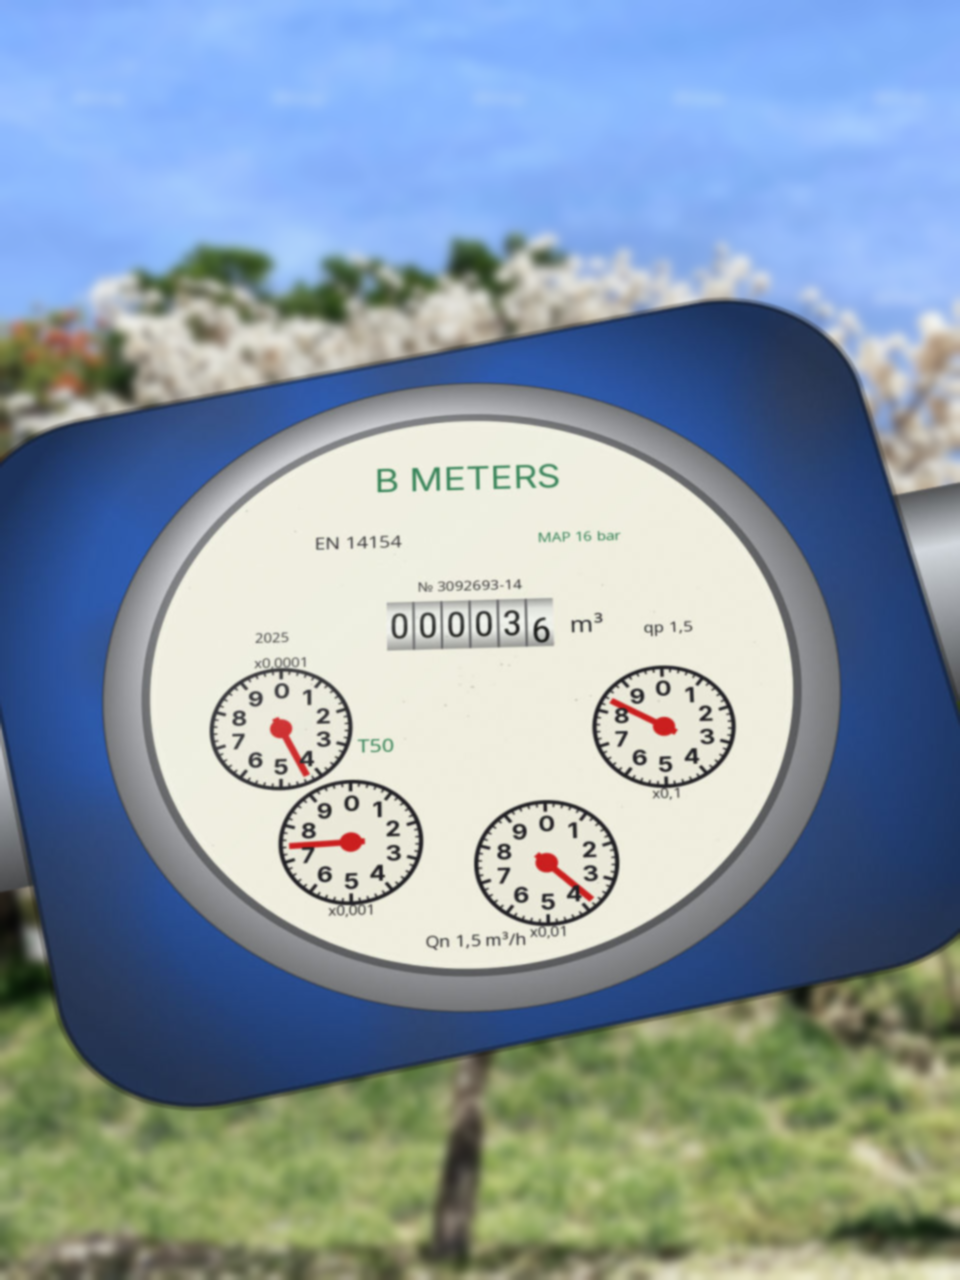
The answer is m³ 35.8374
